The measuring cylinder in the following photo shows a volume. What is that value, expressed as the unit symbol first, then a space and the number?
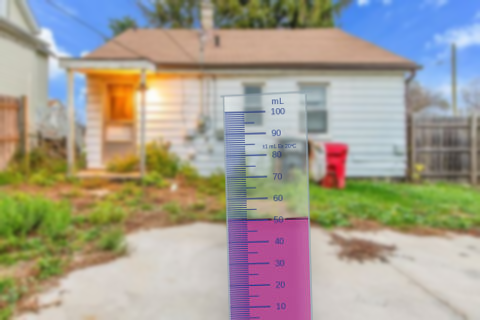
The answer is mL 50
